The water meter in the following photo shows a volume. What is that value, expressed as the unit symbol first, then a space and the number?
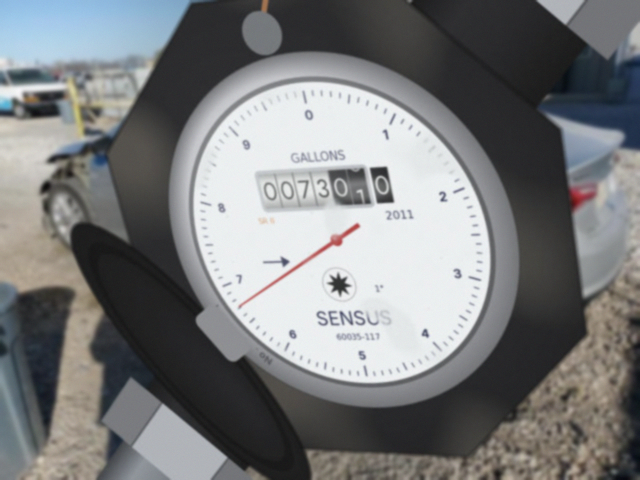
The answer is gal 73006.7
